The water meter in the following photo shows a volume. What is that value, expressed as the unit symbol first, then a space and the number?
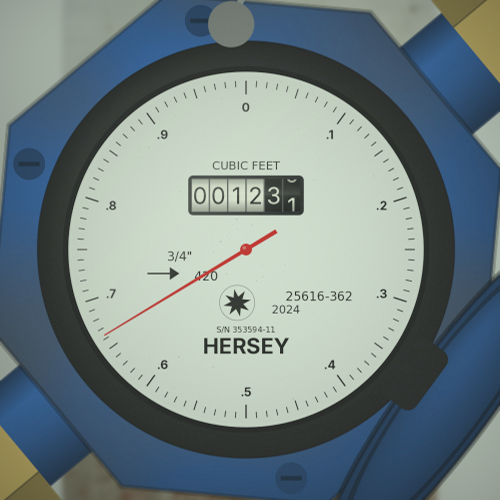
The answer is ft³ 1230.66
